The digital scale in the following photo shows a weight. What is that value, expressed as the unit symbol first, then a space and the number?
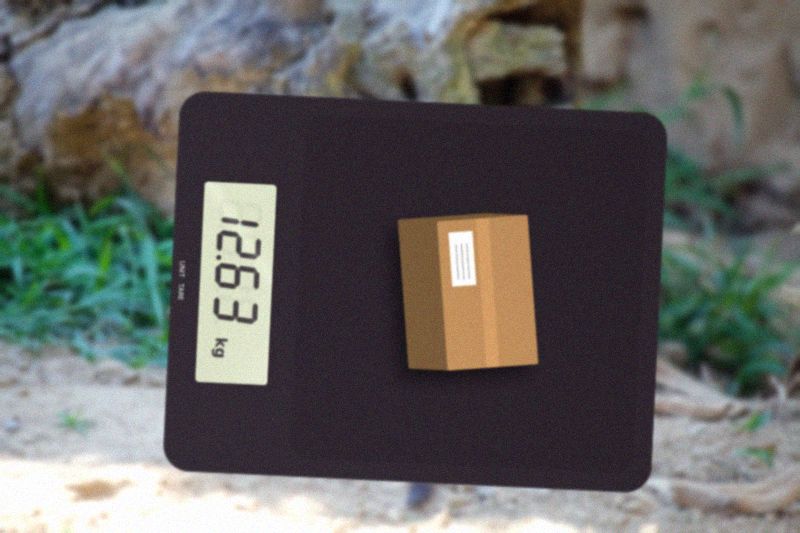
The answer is kg 12.63
